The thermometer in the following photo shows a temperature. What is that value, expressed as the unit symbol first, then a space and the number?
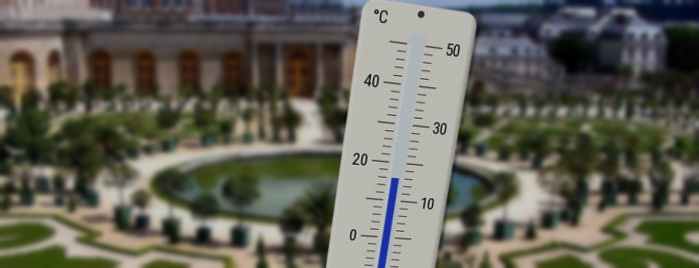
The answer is °C 16
